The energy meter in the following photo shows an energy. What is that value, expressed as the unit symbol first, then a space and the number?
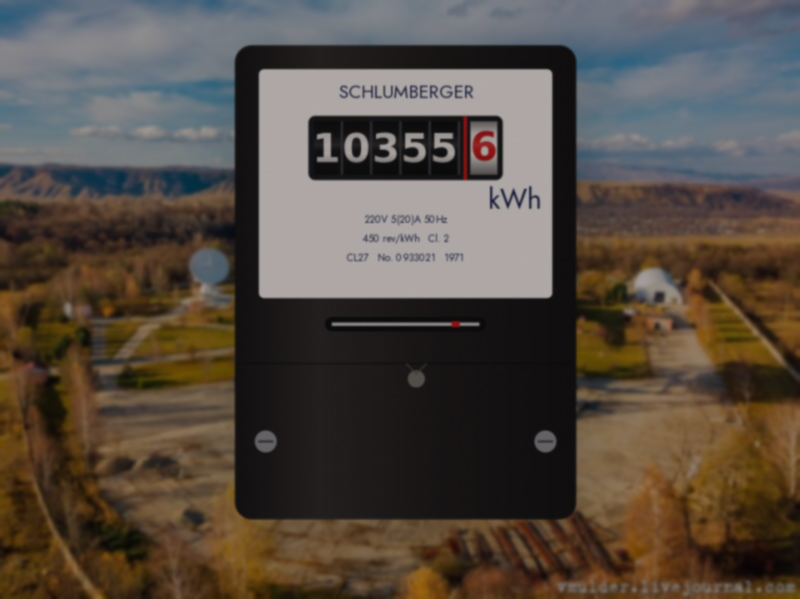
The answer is kWh 10355.6
